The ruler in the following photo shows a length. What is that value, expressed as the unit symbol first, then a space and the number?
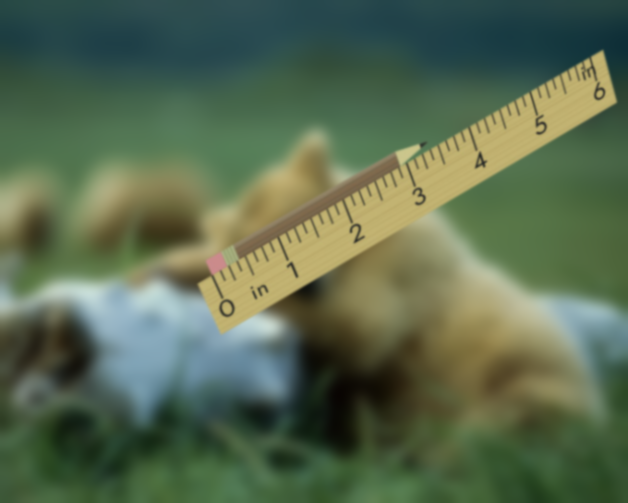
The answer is in 3.375
